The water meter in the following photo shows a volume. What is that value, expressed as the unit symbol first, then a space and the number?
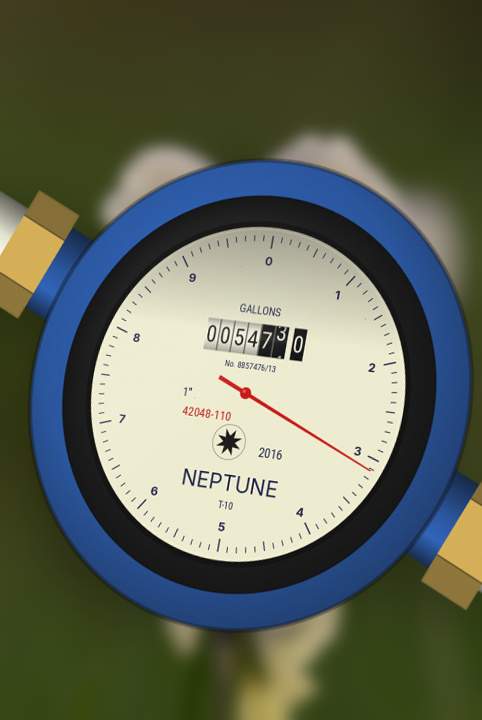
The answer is gal 54733.1
